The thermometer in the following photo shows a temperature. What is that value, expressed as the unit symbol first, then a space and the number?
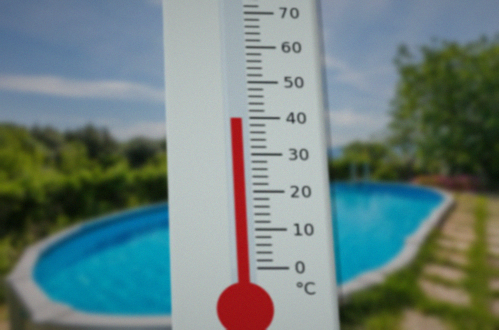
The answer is °C 40
